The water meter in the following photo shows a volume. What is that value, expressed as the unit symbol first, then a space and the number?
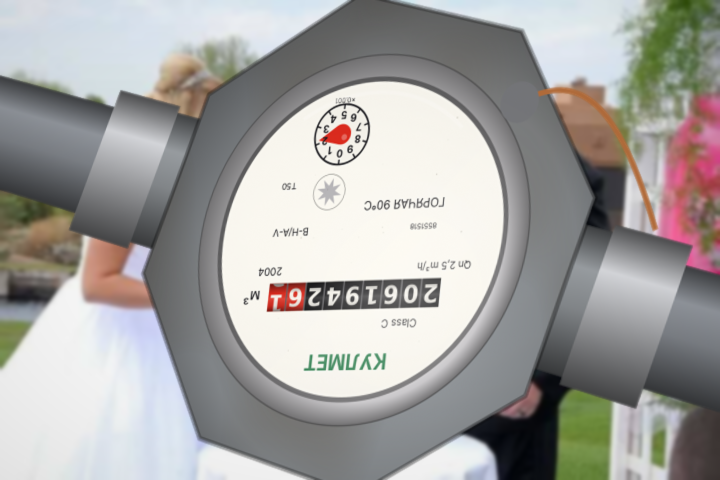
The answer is m³ 2061942.612
